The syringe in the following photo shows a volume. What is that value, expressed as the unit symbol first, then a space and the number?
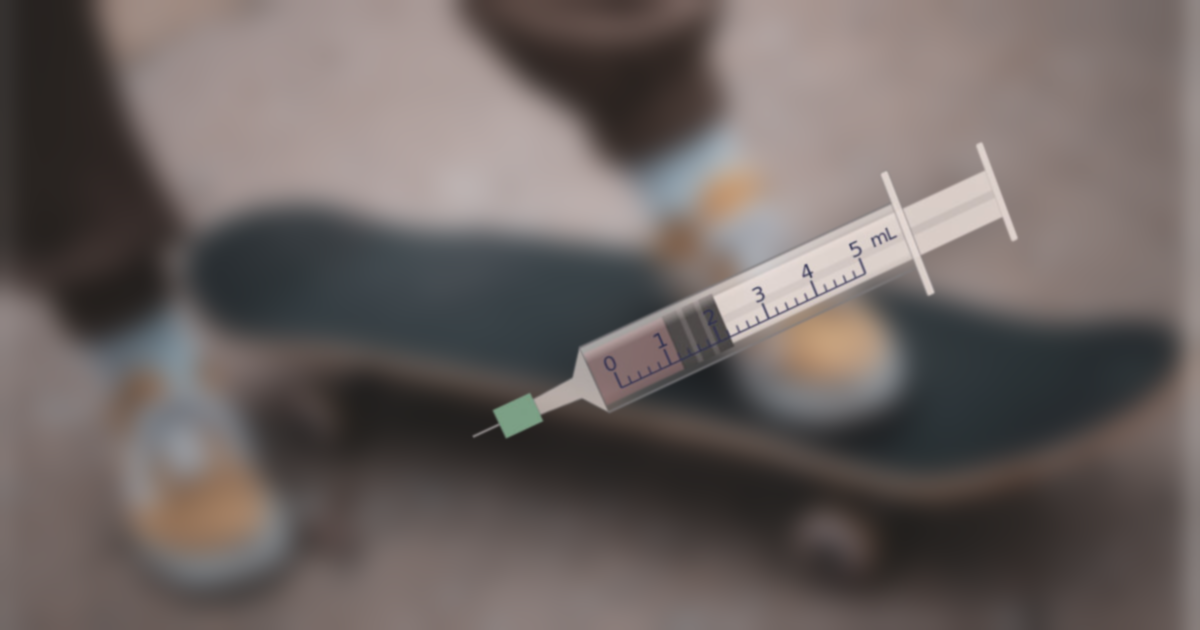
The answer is mL 1.2
